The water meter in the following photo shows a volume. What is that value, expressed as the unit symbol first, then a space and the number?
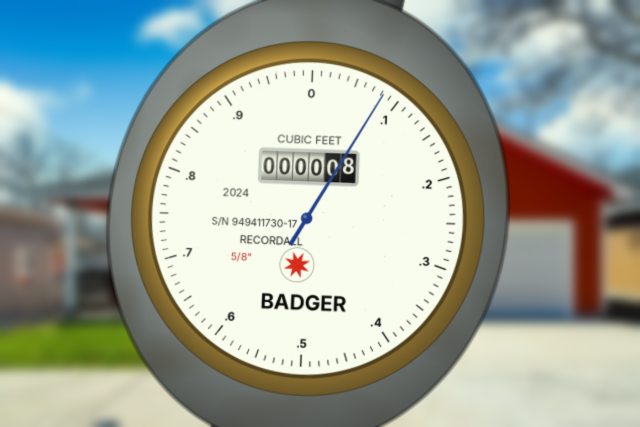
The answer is ft³ 8.08
